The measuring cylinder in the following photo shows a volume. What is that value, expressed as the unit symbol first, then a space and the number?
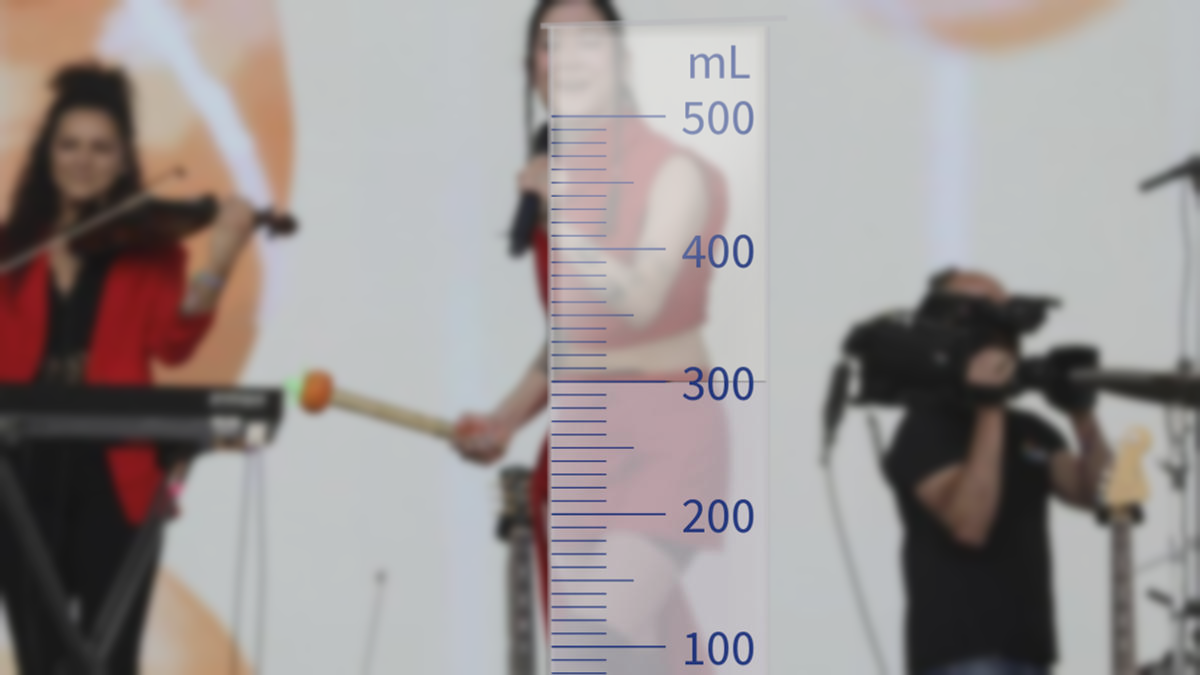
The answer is mL 300
